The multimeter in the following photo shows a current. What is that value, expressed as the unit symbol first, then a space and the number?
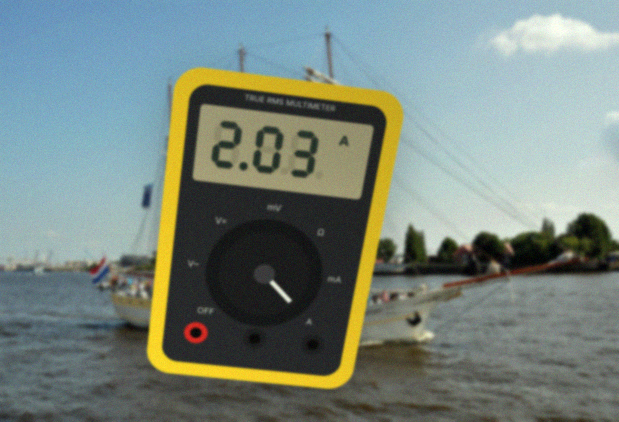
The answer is A 2.03
